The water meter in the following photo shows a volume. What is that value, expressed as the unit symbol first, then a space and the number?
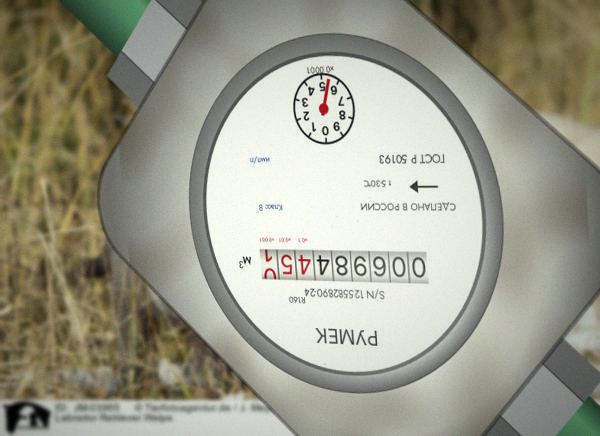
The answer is m³ 6984.4505
